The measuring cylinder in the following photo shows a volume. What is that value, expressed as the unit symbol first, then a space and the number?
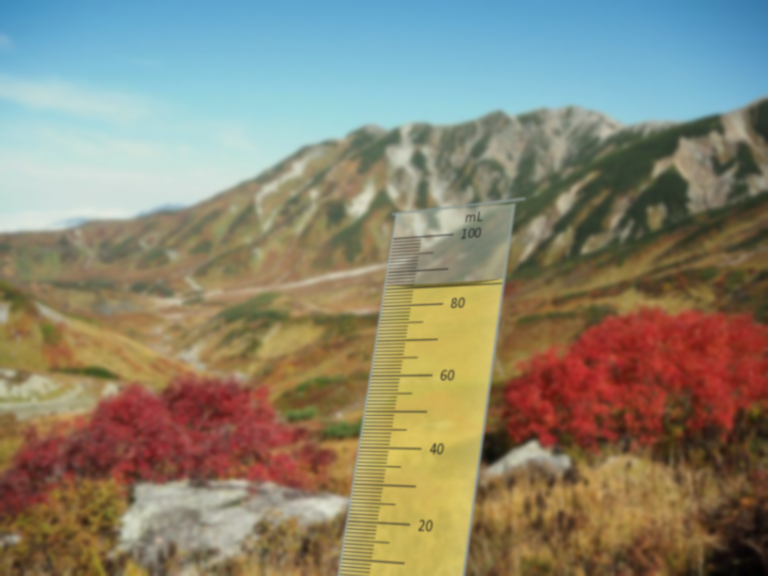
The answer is mL 85
